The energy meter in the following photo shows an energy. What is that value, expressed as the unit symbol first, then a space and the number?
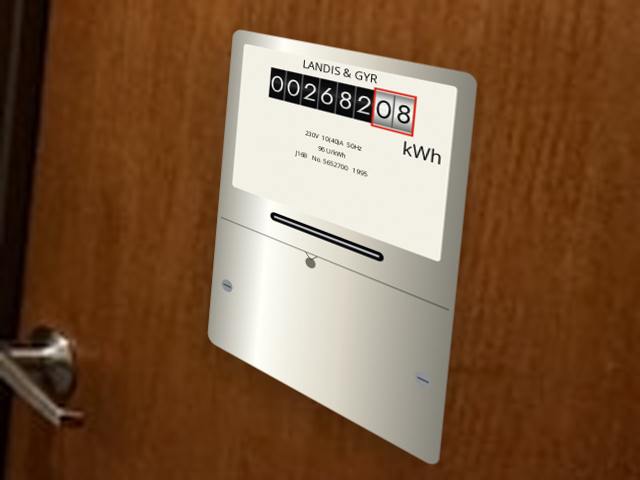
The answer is kWh 2682.08
